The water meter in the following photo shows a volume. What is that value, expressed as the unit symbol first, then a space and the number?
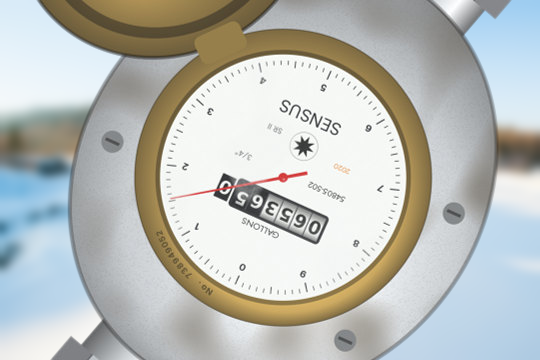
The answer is gal 653651.5
